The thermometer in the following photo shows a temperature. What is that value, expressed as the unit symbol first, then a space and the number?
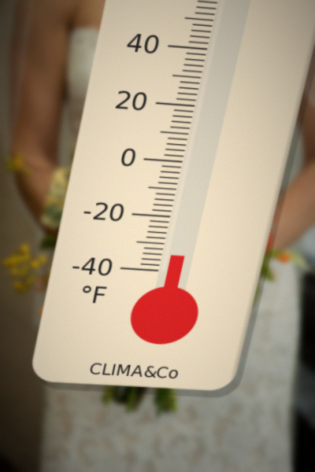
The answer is °F -34
